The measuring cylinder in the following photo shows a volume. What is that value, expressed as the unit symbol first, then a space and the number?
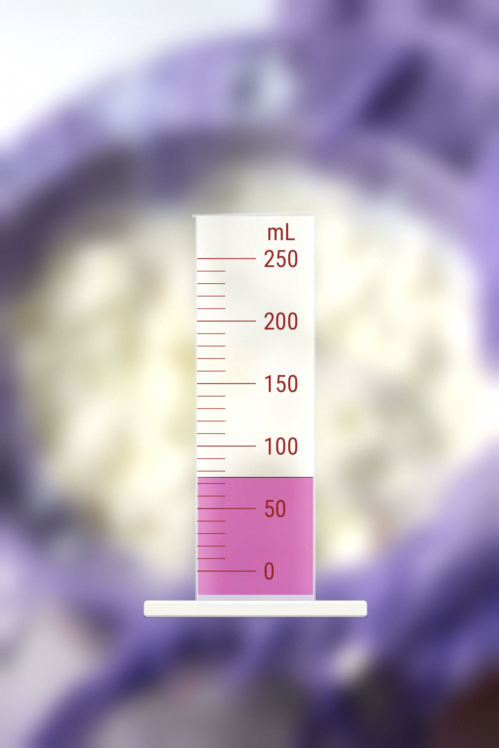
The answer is mL 75
